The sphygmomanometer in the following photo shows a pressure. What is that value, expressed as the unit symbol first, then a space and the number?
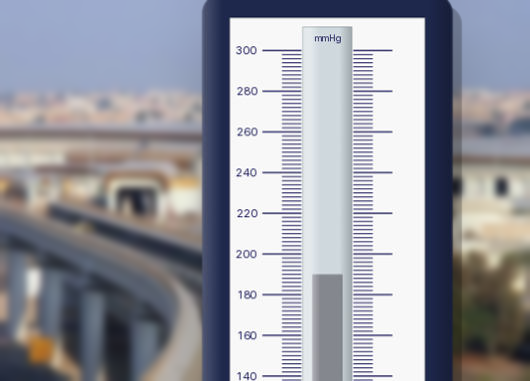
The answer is mmHg 190
